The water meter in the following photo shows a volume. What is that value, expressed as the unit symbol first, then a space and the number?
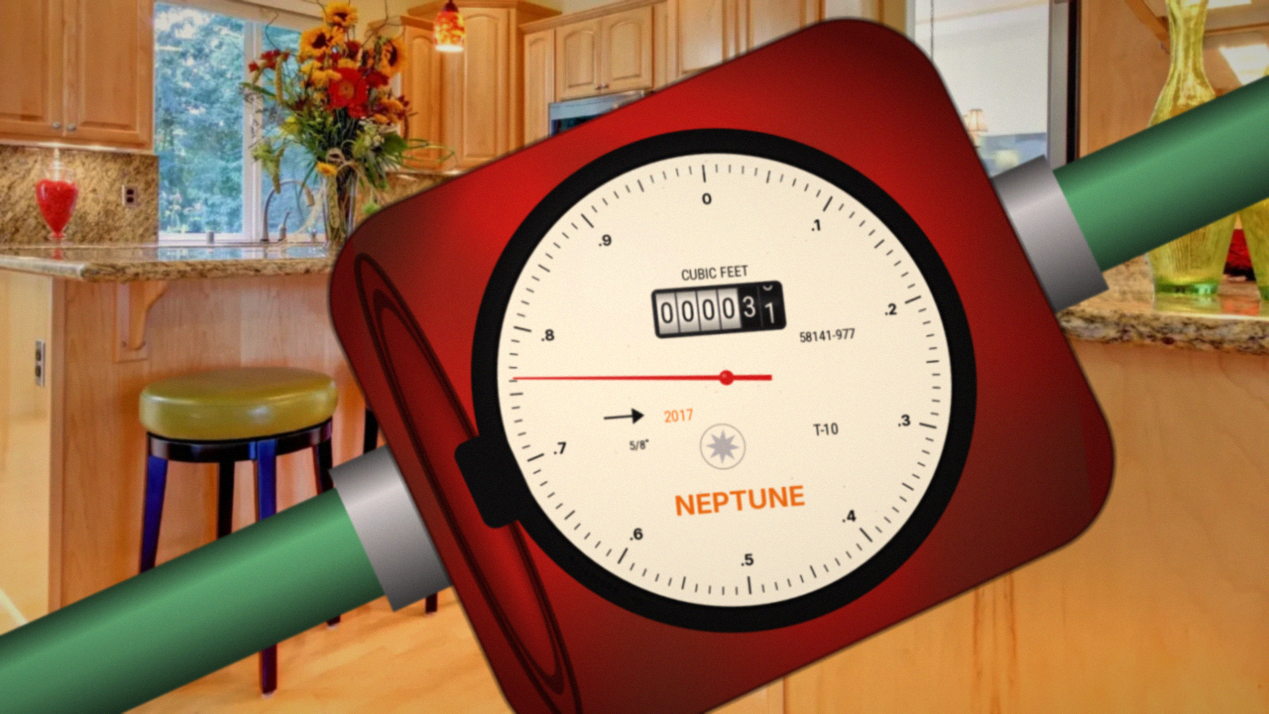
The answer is ft³ 30.76
